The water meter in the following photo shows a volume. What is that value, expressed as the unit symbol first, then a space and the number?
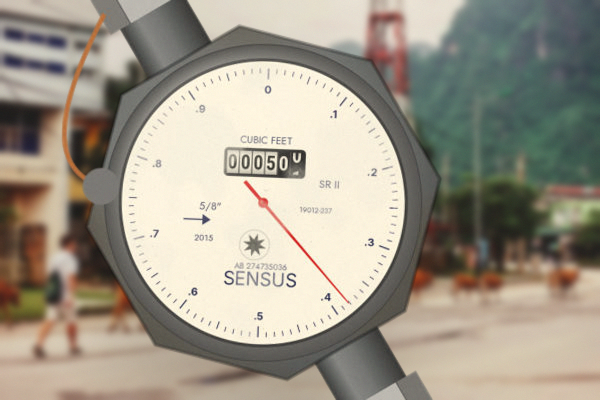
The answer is ft³ 500.38
